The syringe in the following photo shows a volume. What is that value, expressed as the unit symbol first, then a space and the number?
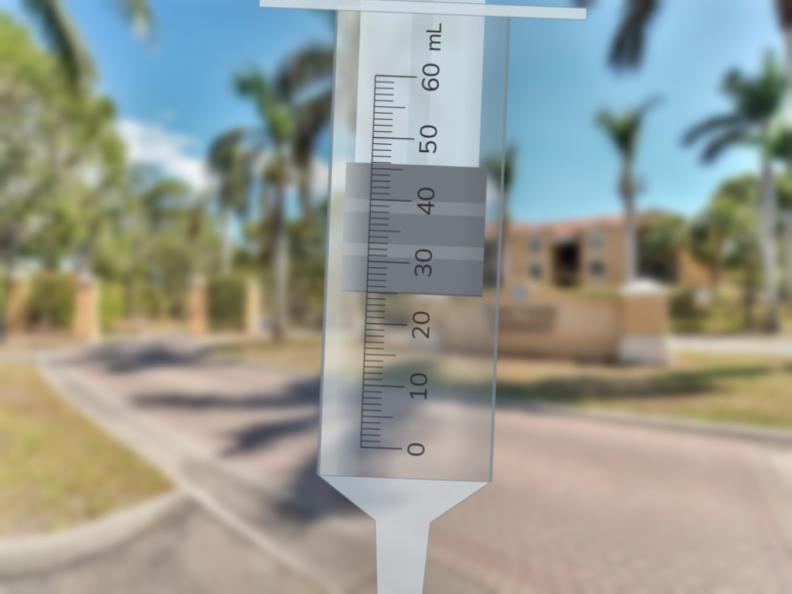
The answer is mL 25
